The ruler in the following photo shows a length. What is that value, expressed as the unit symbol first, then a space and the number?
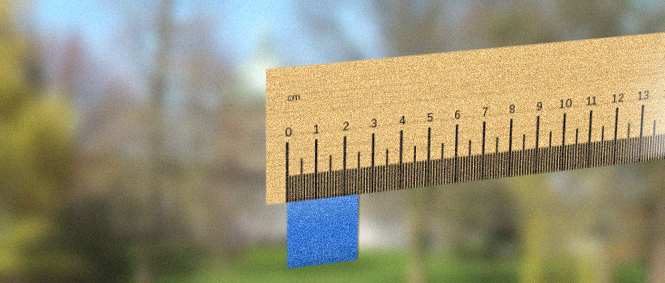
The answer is cm 2.5
